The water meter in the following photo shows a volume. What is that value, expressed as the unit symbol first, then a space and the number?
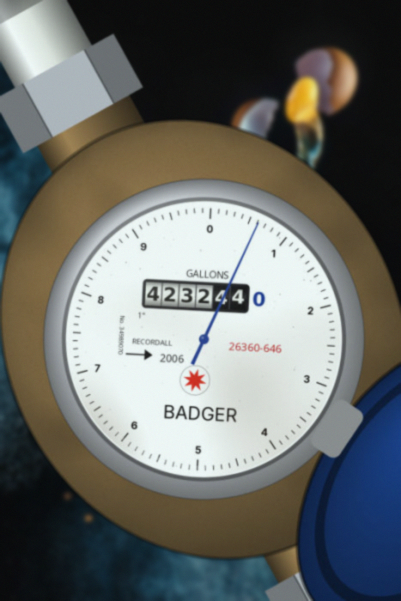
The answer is gal 4232440.6
